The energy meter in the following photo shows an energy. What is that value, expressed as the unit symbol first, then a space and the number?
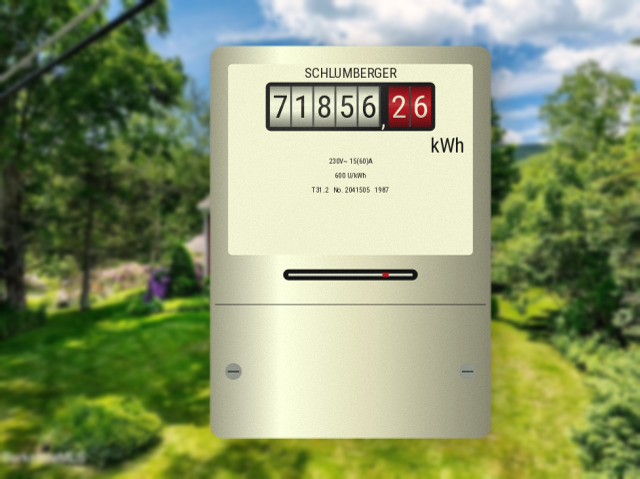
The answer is kWh 71856.26
